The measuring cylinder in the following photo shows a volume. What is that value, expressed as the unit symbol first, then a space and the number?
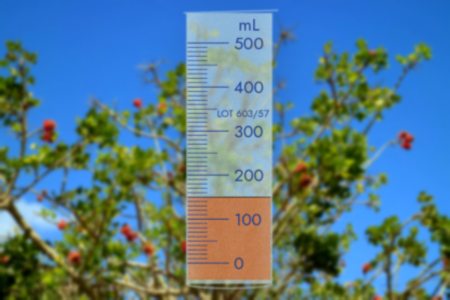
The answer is mL 150
